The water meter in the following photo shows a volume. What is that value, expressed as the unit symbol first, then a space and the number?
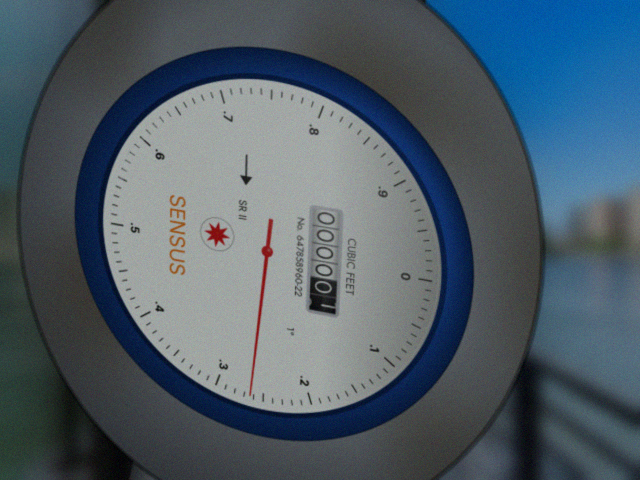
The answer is ft³ 1.26
